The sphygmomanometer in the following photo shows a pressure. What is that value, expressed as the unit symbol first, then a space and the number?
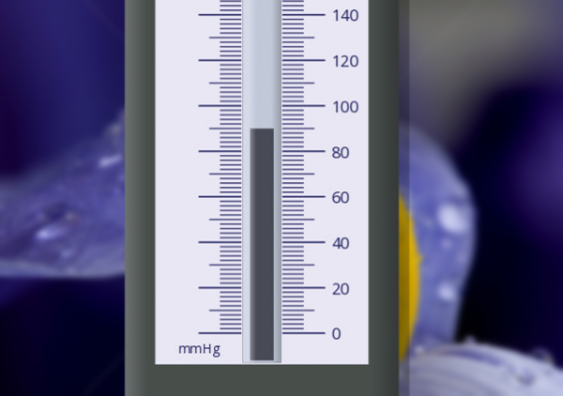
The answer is mmHg 90
